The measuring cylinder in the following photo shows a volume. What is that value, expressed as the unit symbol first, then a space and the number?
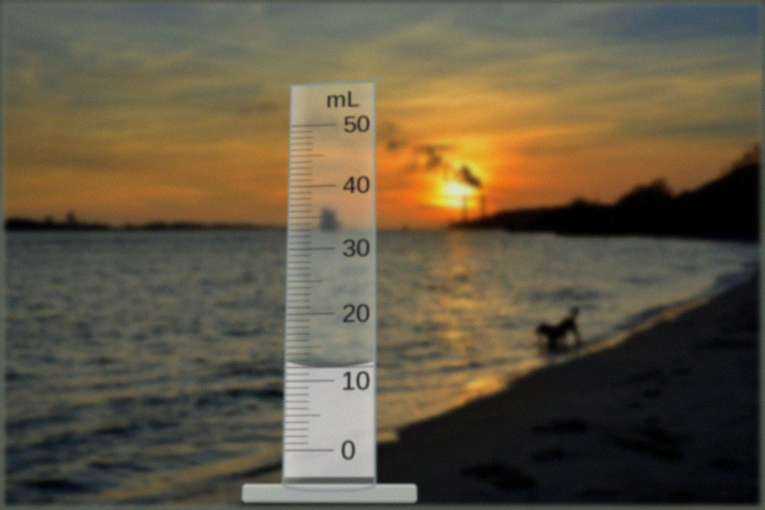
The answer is mL 12
